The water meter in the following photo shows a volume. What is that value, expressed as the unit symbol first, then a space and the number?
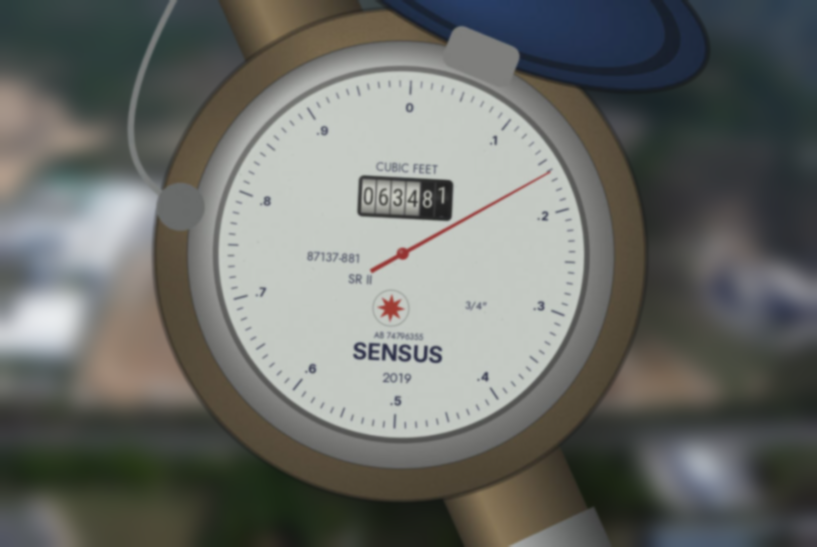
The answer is ft³ 63481.16
